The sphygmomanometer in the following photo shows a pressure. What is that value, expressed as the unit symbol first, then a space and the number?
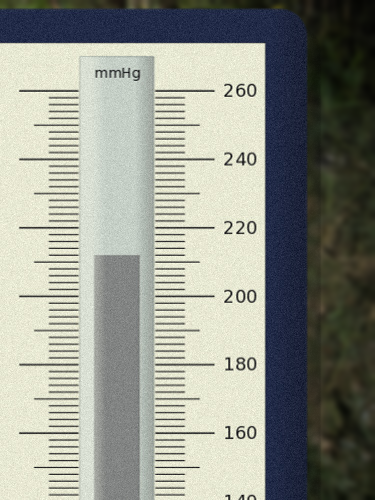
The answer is mmHg 212
